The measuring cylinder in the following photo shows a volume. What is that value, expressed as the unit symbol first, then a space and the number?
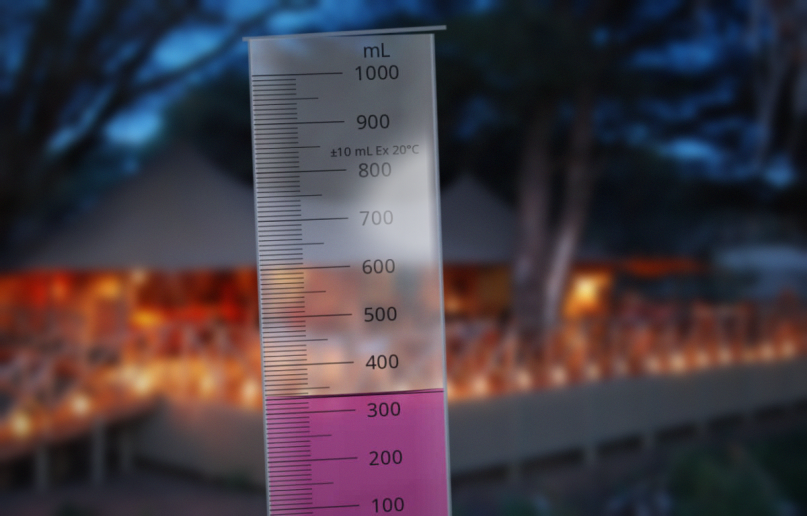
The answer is mL 330
